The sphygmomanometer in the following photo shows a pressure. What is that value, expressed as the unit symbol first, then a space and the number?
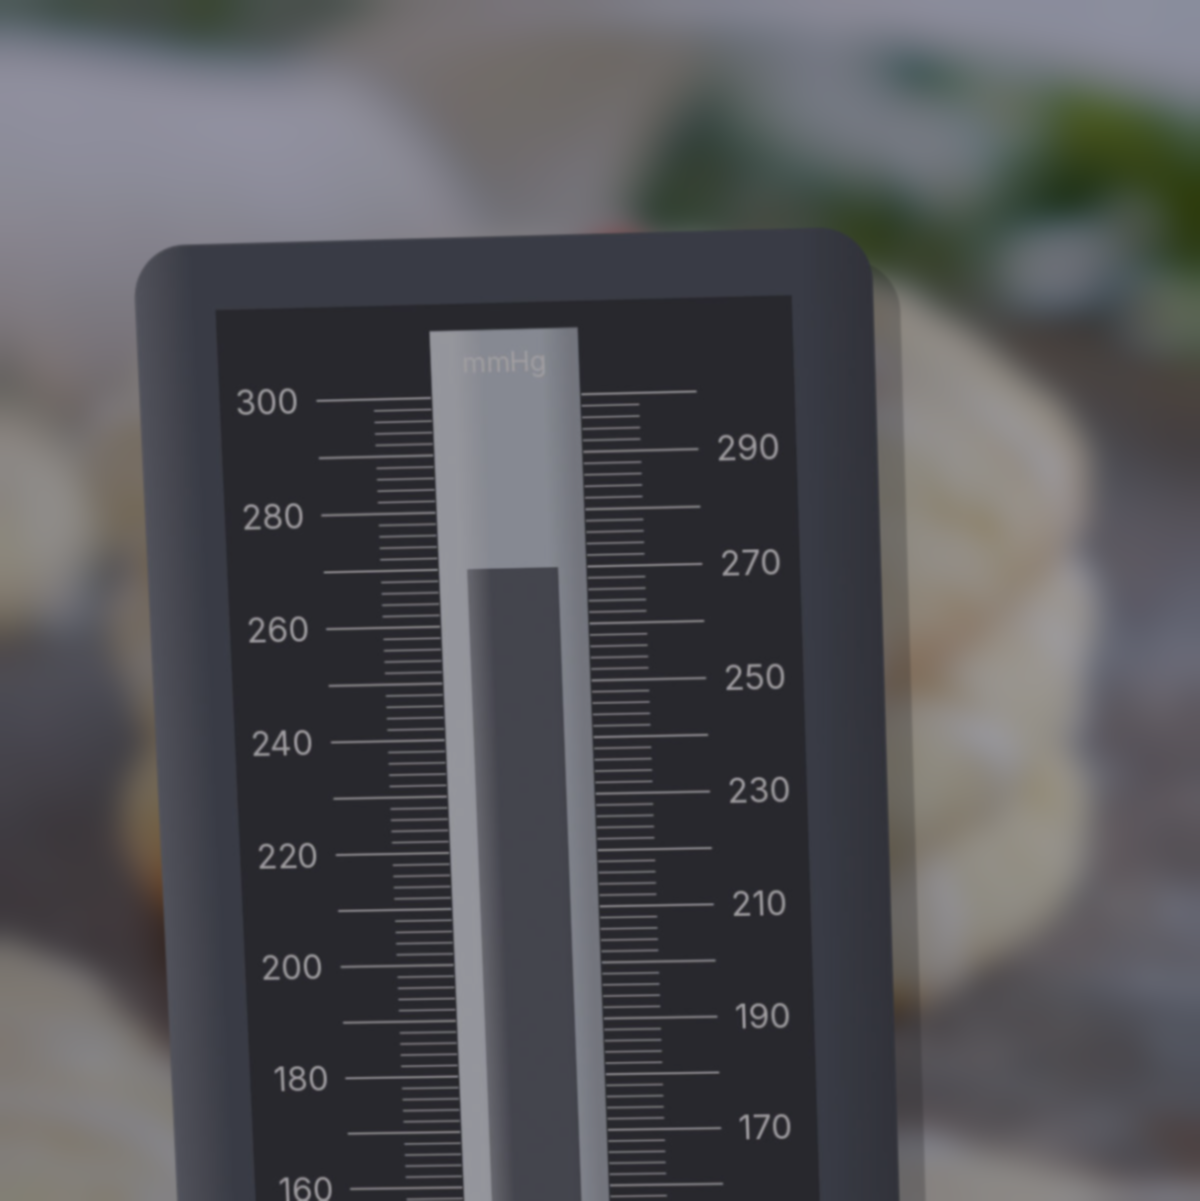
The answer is mmHg 270
